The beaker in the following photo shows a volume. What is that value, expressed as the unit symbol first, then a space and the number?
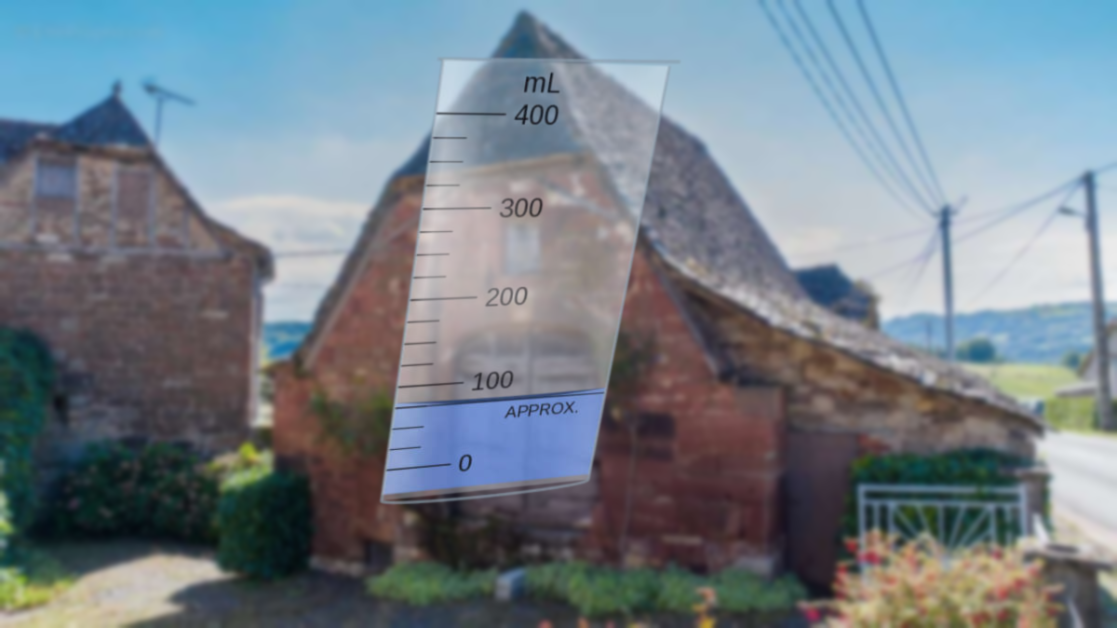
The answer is mL 75
